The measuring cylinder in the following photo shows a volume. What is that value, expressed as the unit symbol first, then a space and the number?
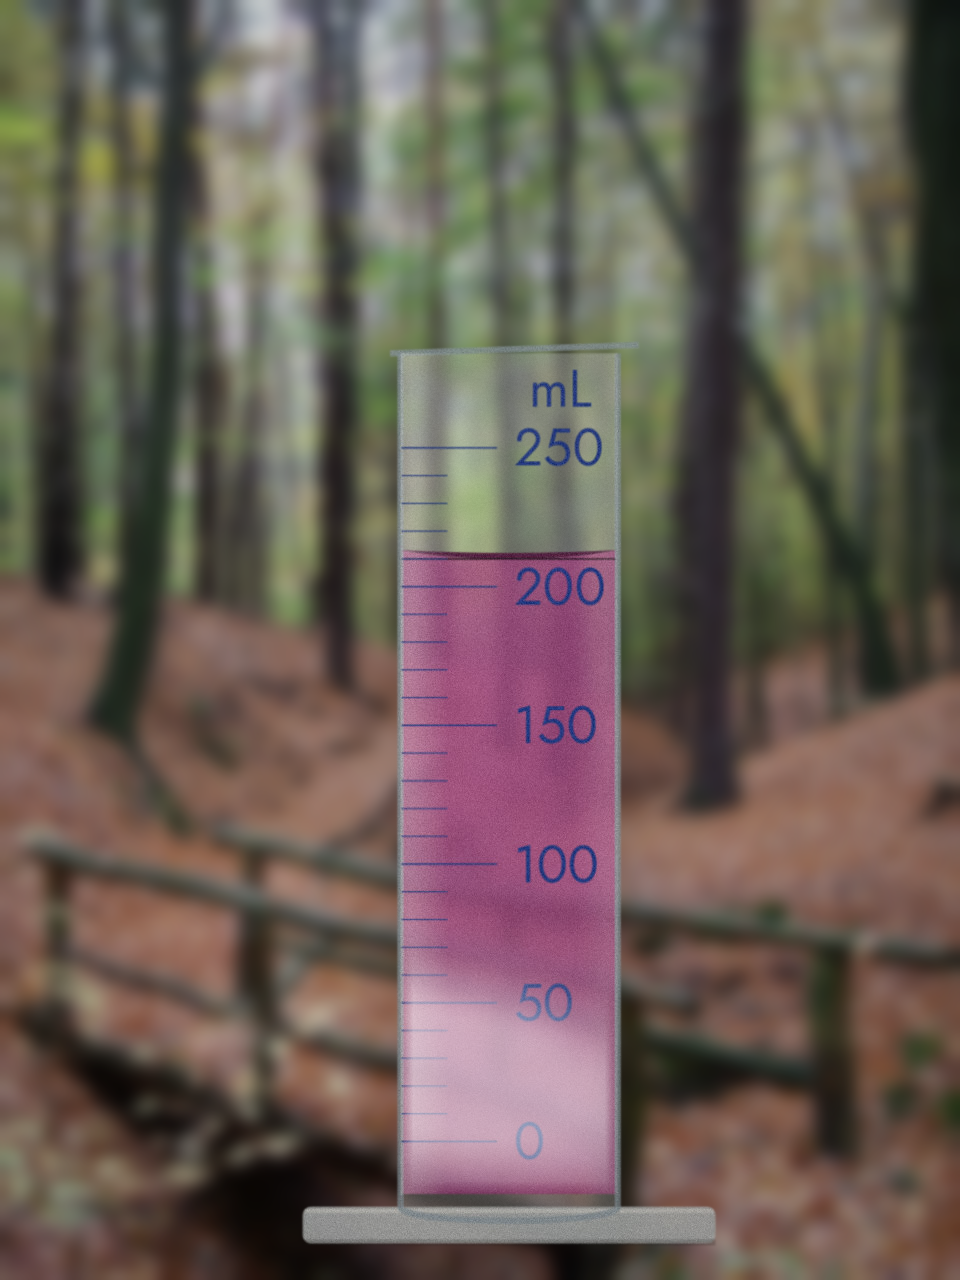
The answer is mL 210
